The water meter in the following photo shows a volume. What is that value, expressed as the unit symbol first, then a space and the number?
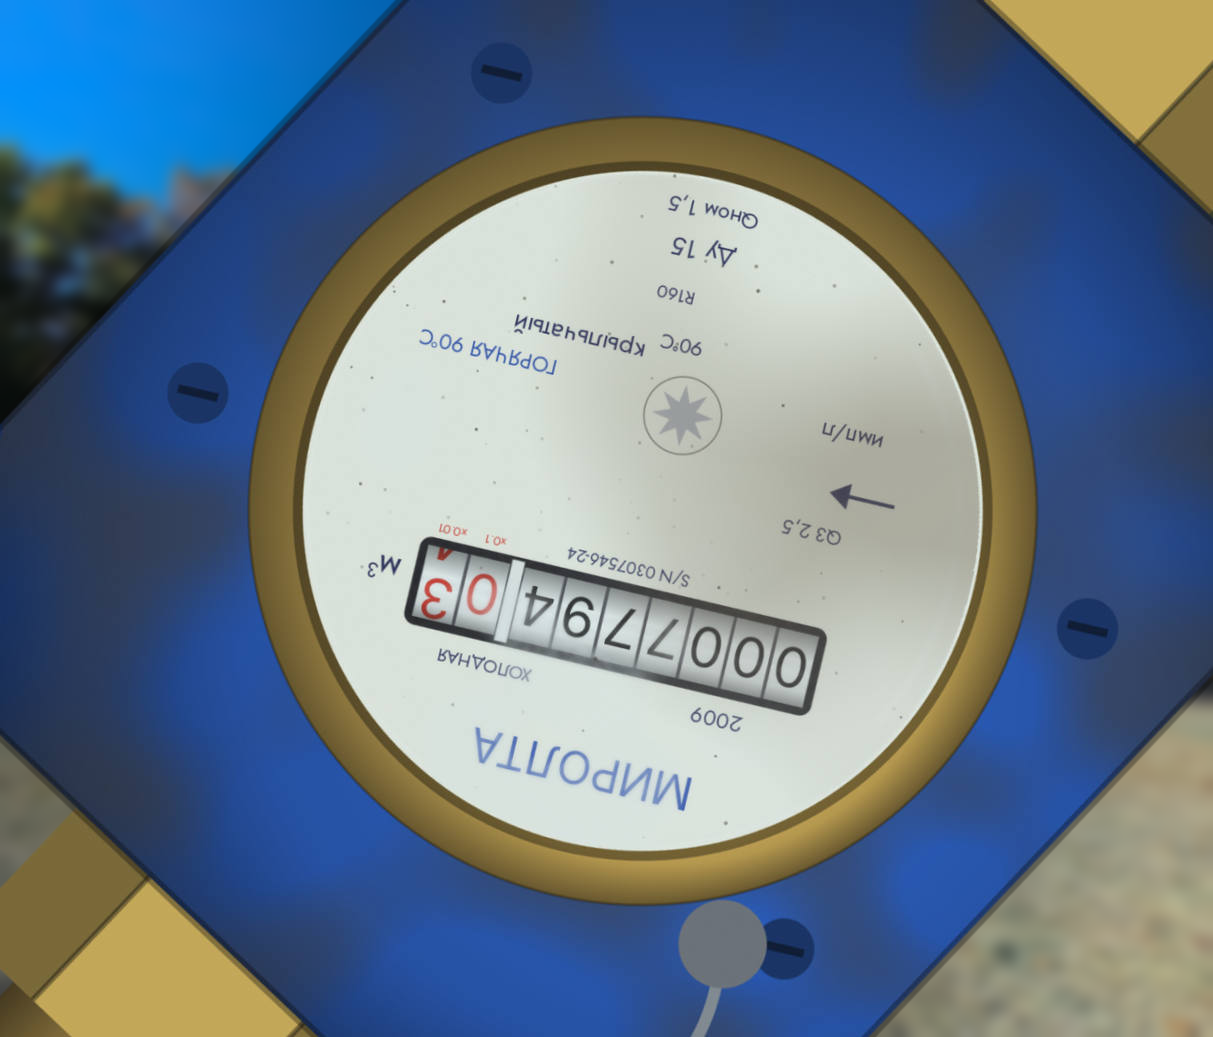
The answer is m³ 7794.03
